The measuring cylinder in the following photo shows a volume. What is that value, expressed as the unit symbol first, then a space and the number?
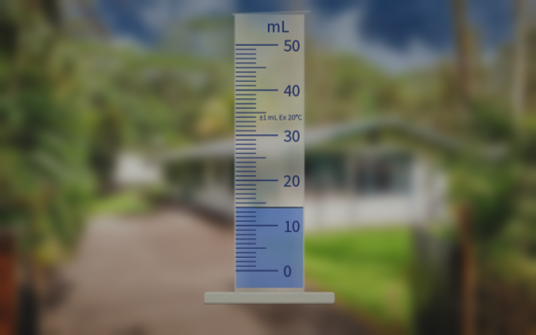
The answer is mL 14
